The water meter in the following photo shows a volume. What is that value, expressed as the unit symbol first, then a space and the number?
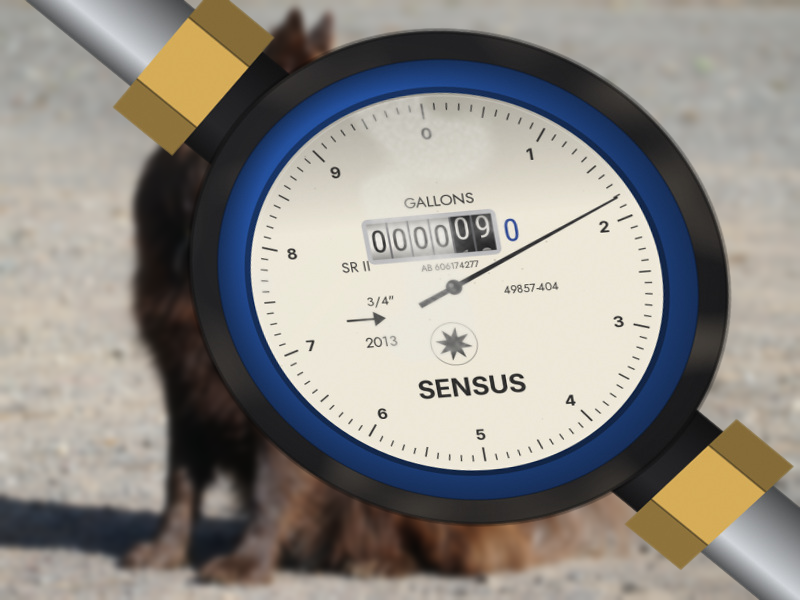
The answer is gal 91.8
